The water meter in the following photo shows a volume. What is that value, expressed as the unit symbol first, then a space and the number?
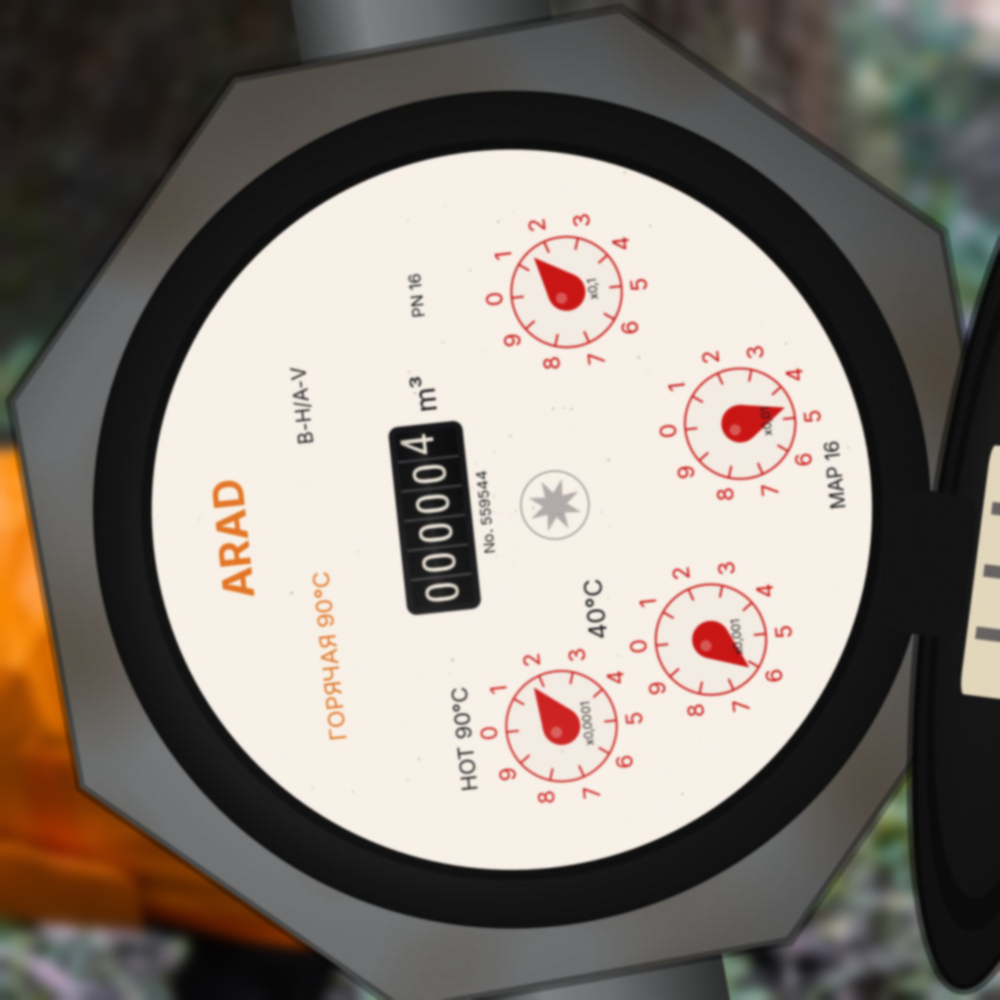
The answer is m³ 4.1461
